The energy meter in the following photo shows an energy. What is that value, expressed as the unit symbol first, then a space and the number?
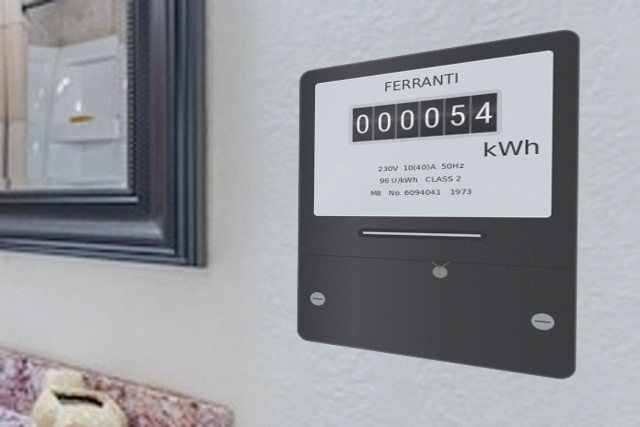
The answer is kWh 54
